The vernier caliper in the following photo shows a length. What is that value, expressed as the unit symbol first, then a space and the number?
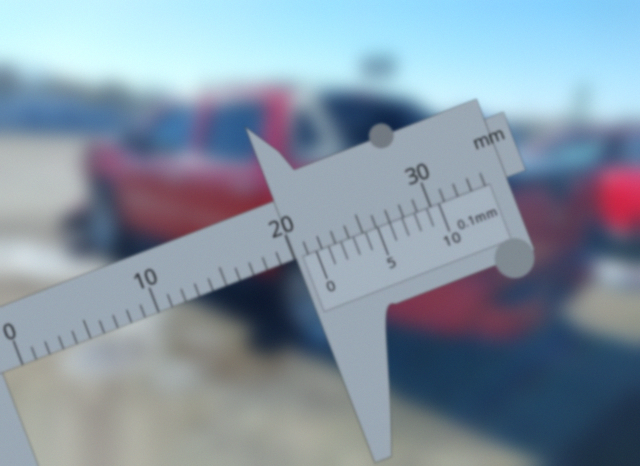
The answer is mm 21.6
